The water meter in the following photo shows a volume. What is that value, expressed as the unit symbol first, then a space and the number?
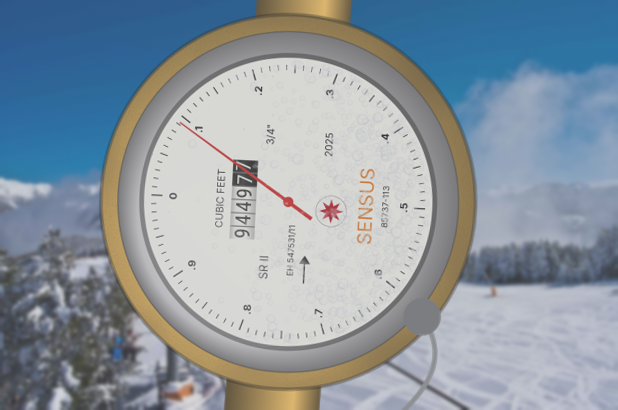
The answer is ft³ 944977.09
